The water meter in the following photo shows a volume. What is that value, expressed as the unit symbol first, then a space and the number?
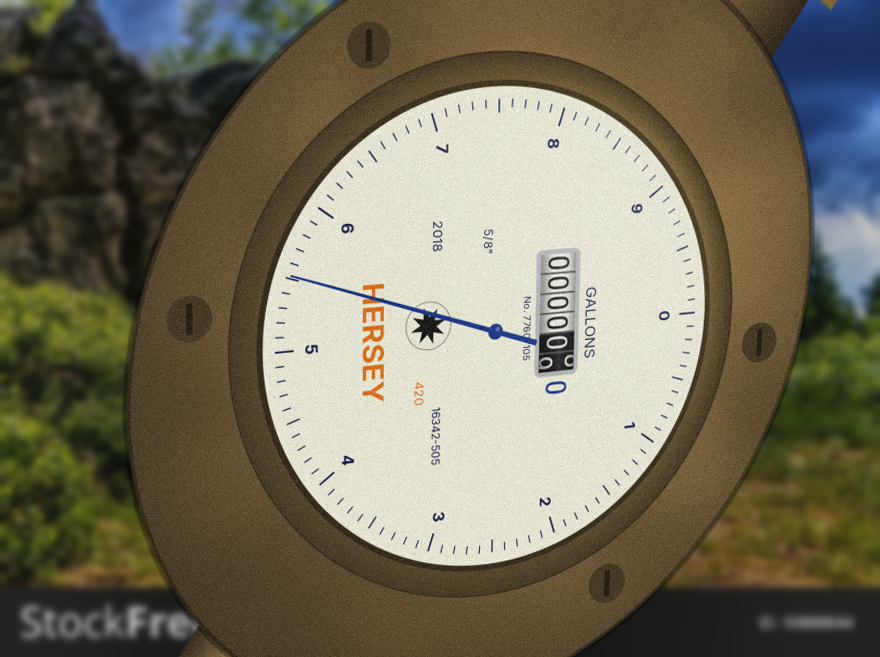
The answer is gal 85.5
